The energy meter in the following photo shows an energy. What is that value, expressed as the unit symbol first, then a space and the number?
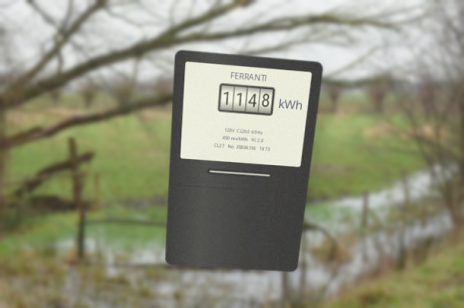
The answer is kWh 1148
